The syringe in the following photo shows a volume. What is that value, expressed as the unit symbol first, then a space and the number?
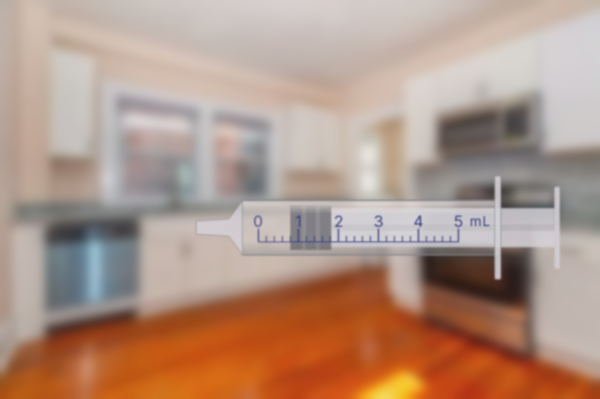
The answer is mL 0.8
